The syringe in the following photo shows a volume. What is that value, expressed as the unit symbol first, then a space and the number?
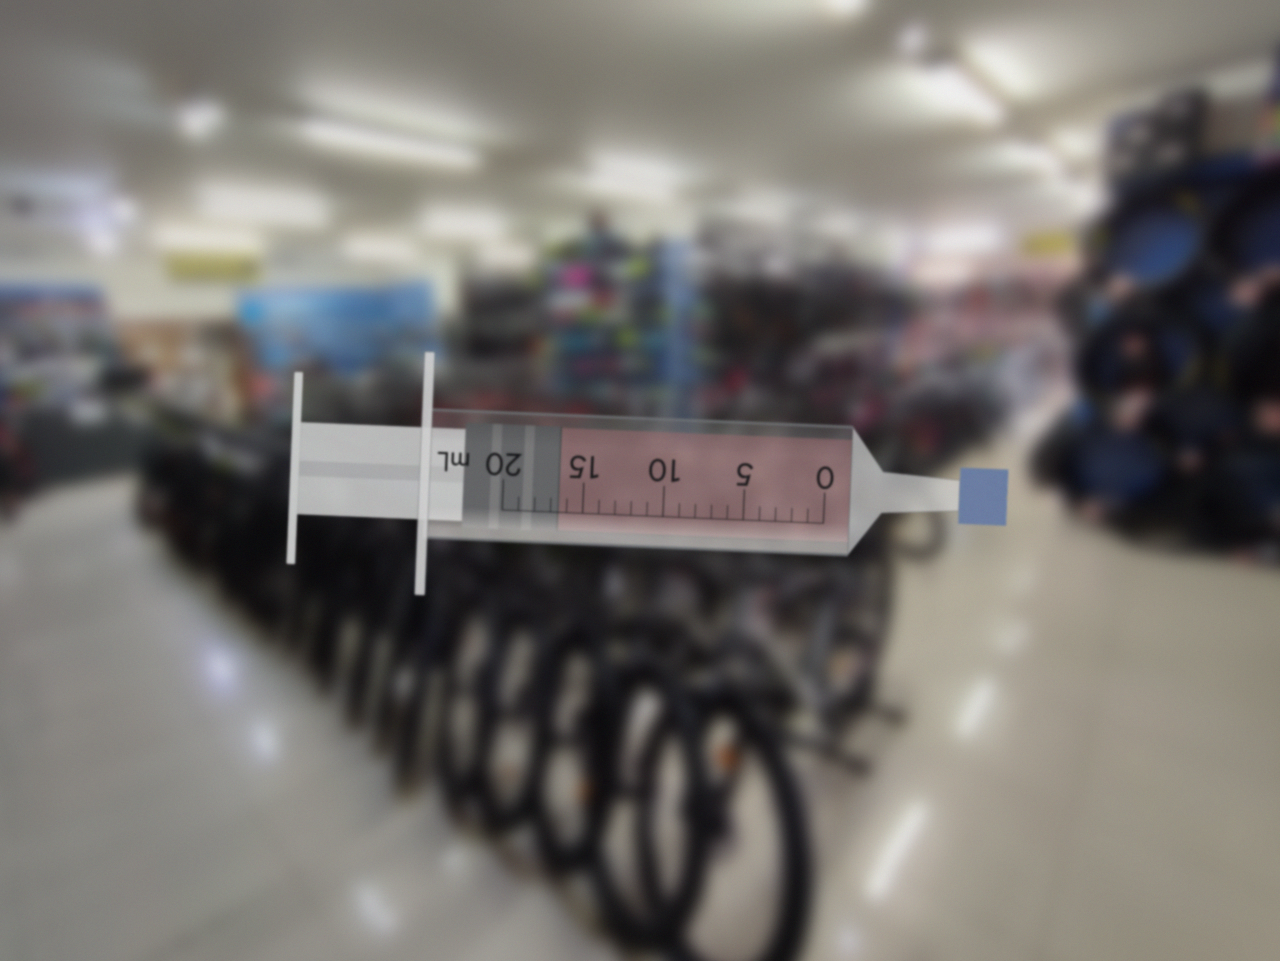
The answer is mL 16.5
